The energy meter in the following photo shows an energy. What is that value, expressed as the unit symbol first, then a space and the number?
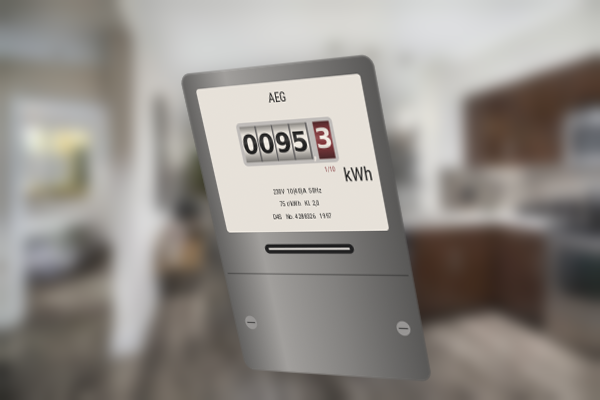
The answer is kWh 95.3
